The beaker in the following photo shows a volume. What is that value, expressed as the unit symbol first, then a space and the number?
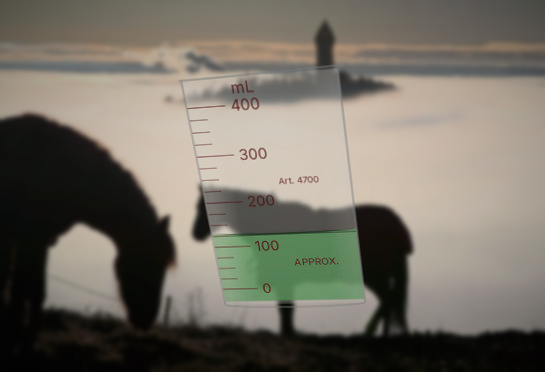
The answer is mL 125
